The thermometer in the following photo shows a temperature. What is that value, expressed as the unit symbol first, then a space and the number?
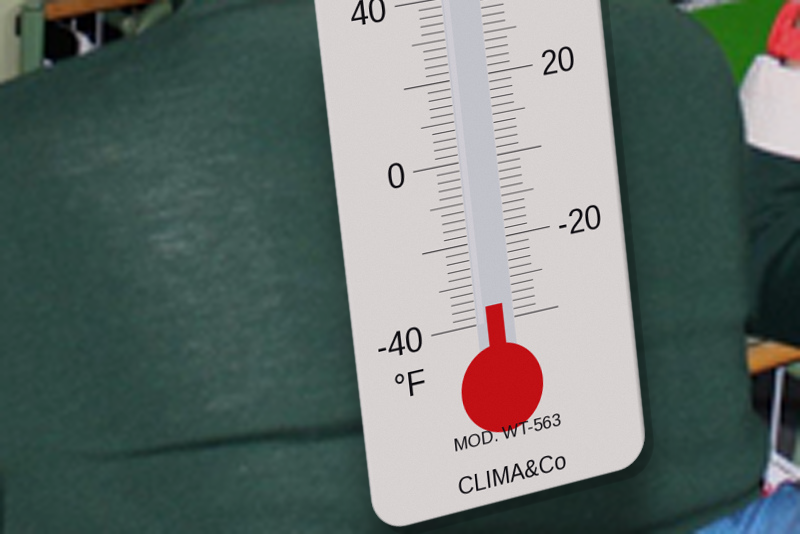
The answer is °F -36
